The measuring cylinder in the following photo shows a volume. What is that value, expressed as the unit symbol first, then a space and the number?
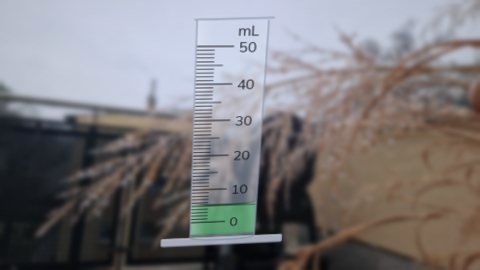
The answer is mL 5
